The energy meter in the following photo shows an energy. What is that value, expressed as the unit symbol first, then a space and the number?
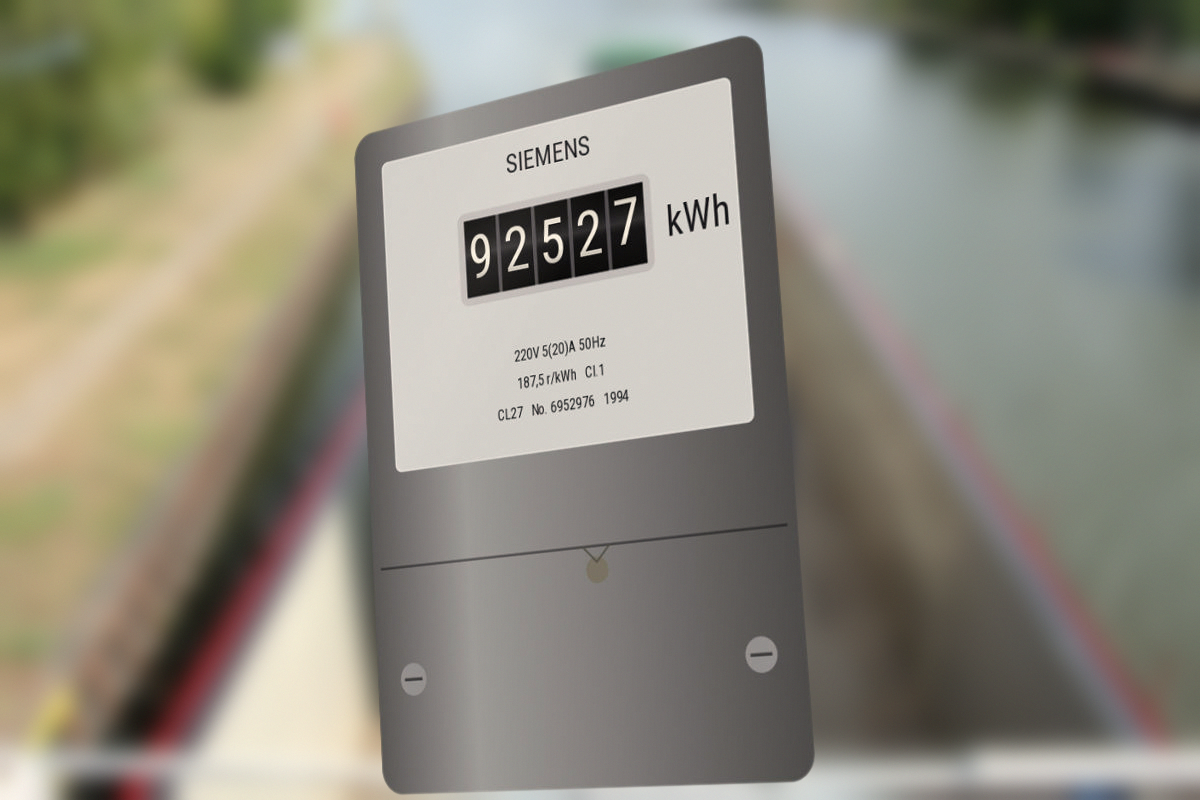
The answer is kWh 92527
